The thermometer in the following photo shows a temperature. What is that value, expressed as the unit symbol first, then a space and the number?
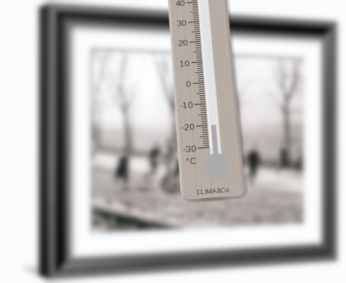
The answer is °C -20
